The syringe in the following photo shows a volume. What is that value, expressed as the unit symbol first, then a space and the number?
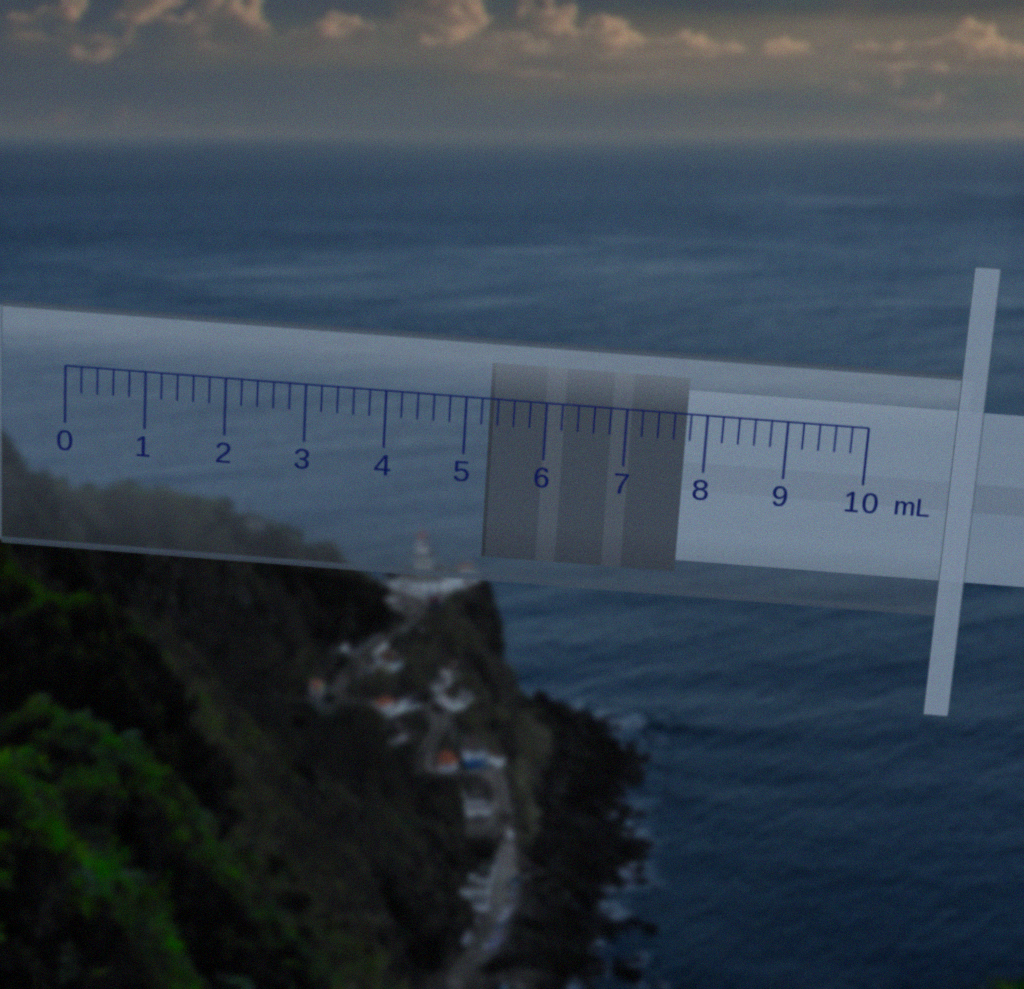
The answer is mL 5.3
